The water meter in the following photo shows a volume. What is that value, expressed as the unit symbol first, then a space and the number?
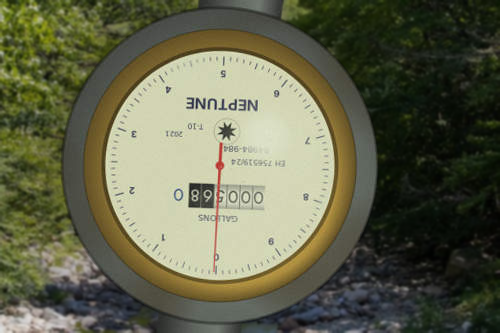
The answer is gal 5680.0
